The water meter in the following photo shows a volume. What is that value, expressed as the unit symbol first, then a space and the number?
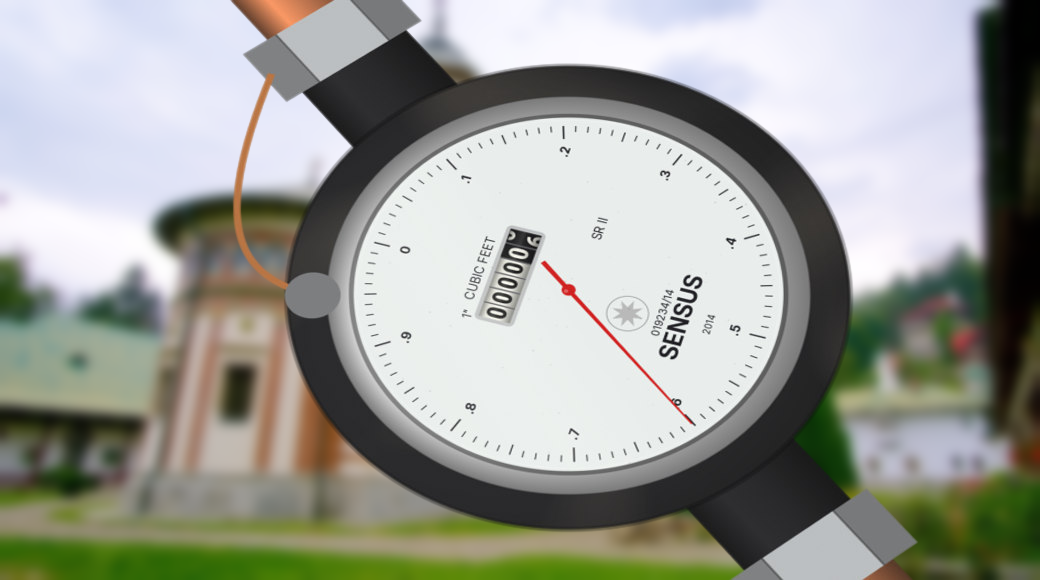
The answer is ft³ 5.60
